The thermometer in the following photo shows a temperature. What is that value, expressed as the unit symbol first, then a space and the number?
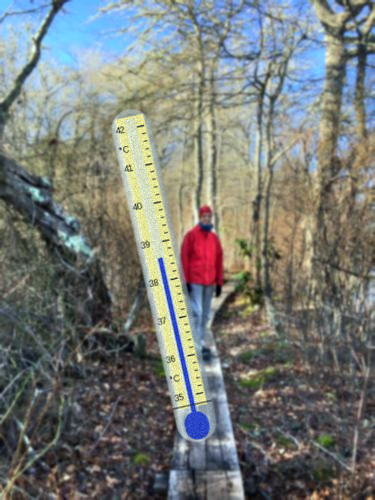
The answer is °C 38.6
